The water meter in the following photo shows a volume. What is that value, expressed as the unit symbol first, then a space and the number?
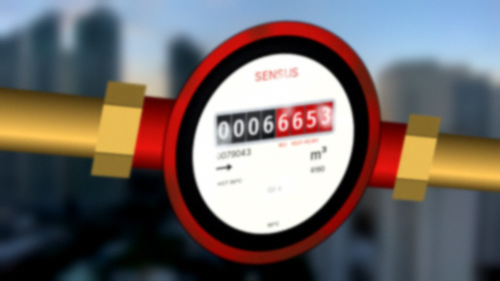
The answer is m³ 6.6653
